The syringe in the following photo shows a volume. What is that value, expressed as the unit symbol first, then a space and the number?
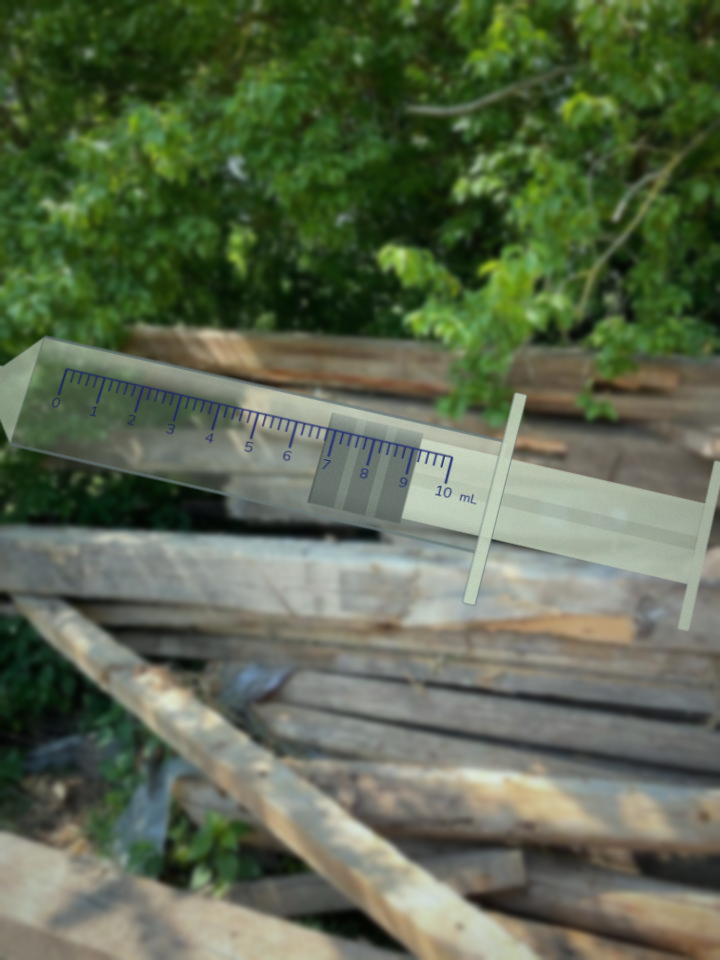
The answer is mL 6.8
